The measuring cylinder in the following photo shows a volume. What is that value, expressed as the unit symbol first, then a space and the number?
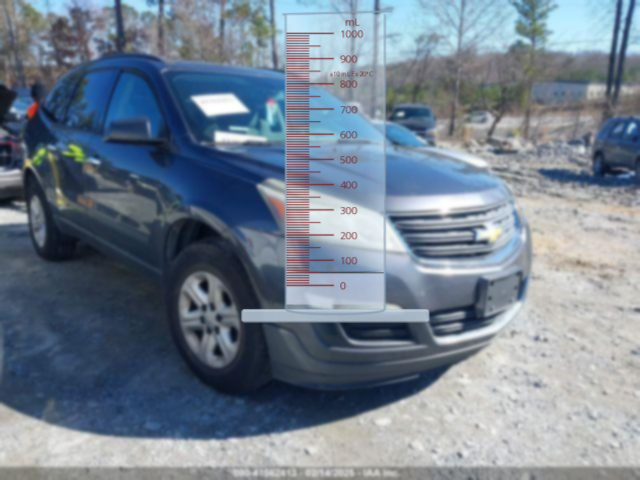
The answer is mL 50
